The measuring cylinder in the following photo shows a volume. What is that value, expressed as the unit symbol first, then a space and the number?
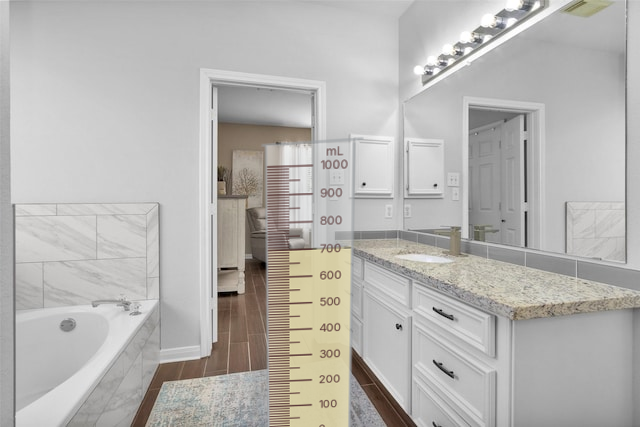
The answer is mL 700
